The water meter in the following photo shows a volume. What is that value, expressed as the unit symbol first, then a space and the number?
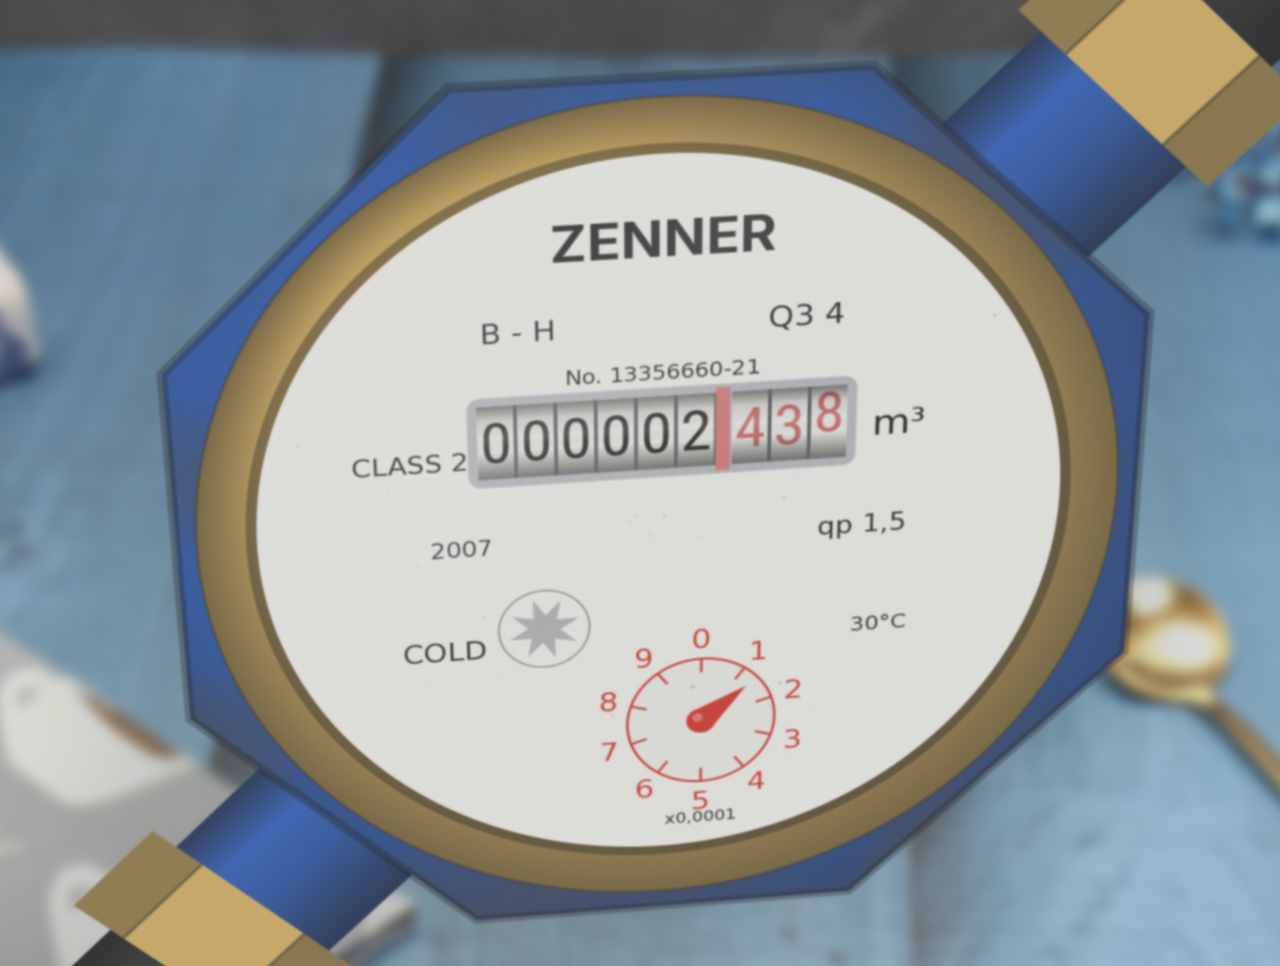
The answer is m³ 2.4381
